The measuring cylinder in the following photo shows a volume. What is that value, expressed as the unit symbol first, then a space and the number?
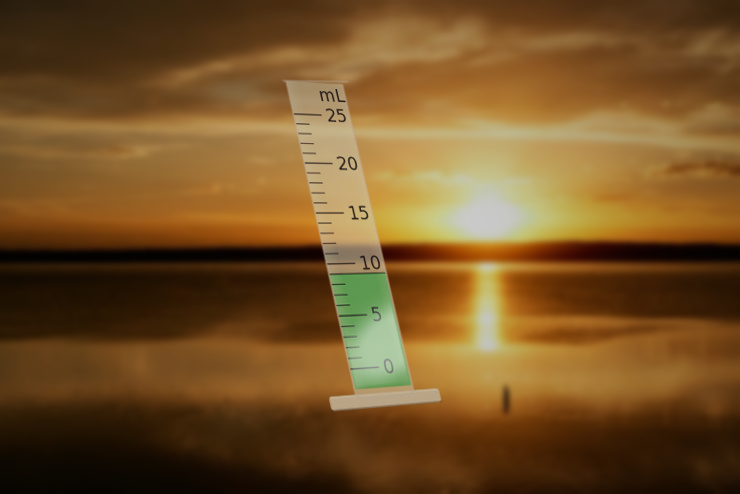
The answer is mL 9
